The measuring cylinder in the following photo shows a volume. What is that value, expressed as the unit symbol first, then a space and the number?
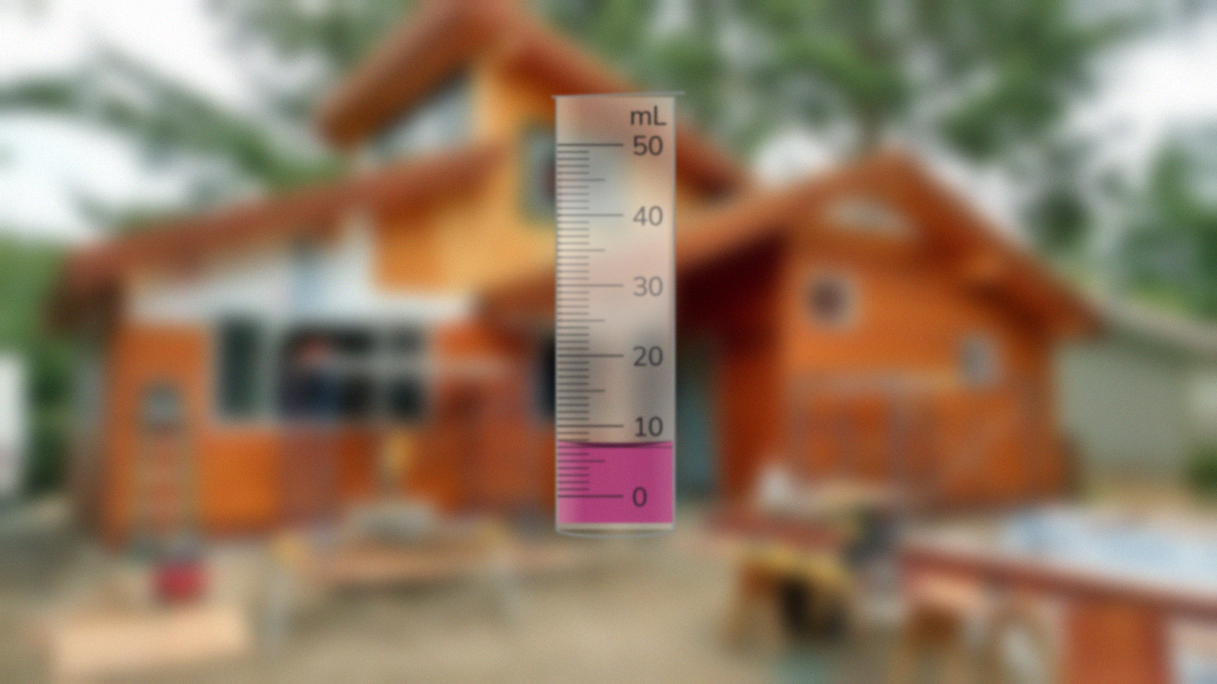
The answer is mL 7
